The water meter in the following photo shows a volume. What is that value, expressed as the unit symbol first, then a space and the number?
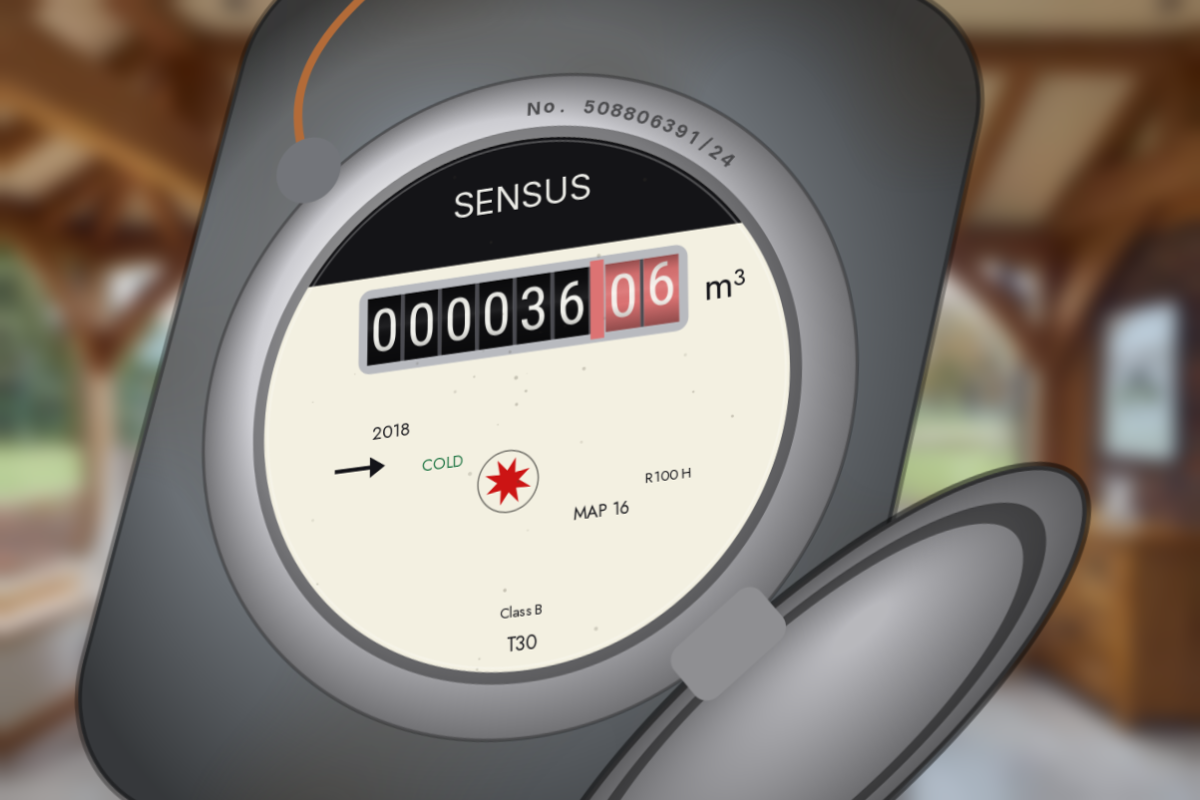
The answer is m³ 36.06
